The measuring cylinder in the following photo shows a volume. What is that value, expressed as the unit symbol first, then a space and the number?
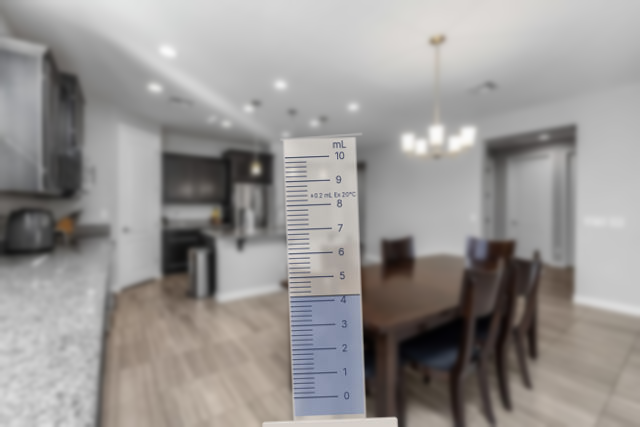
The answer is mL 4.2
